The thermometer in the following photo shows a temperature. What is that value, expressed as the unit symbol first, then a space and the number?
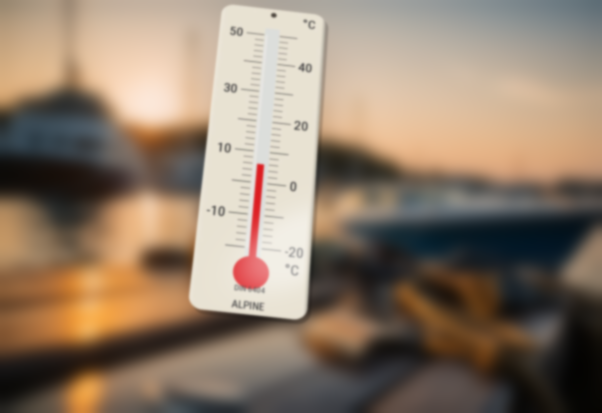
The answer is °C 6
